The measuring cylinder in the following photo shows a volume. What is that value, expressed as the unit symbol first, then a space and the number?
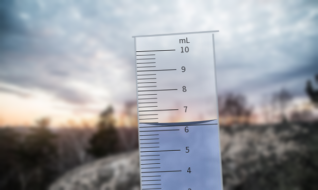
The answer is mL 6.2
